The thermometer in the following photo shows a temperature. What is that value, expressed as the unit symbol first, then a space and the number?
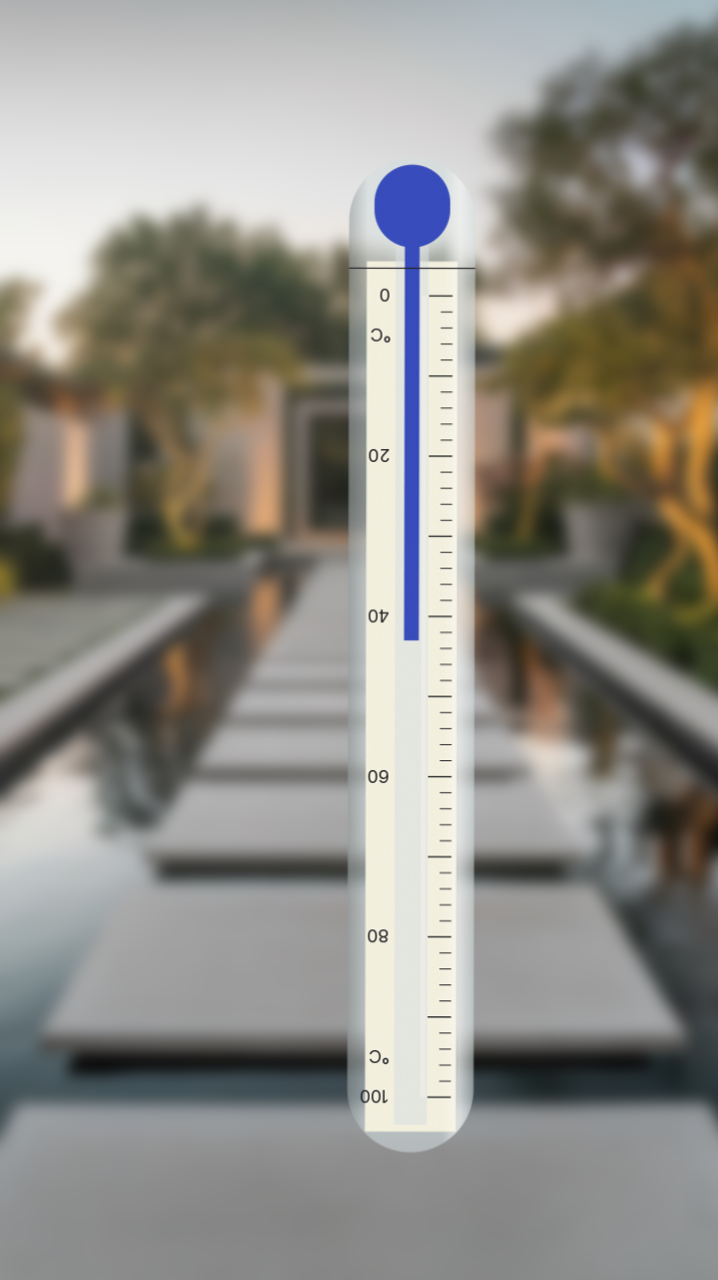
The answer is °C 43
